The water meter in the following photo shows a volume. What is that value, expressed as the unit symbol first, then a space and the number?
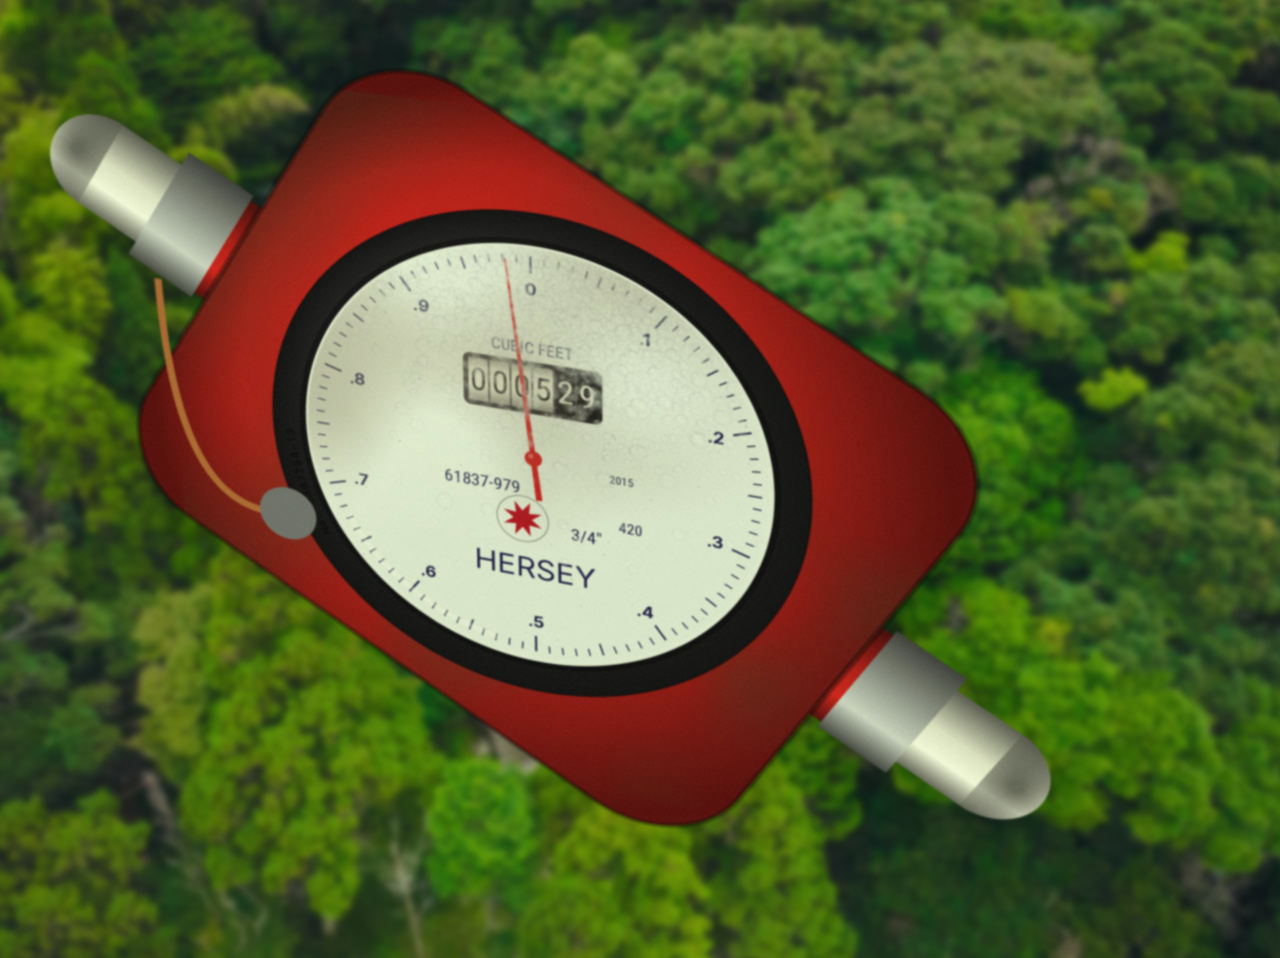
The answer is ft³ 528.98
